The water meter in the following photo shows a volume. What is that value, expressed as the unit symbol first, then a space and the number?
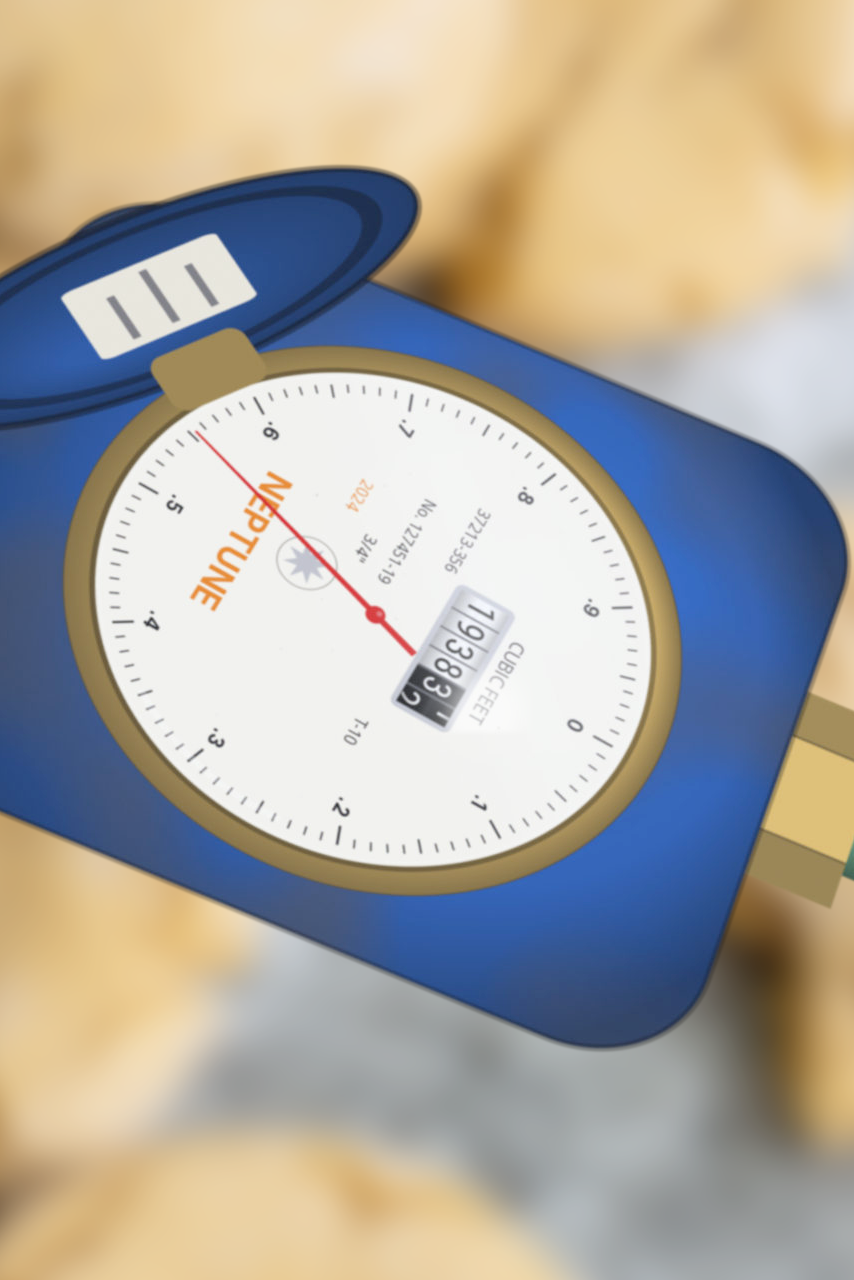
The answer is ft³ 193831.55
